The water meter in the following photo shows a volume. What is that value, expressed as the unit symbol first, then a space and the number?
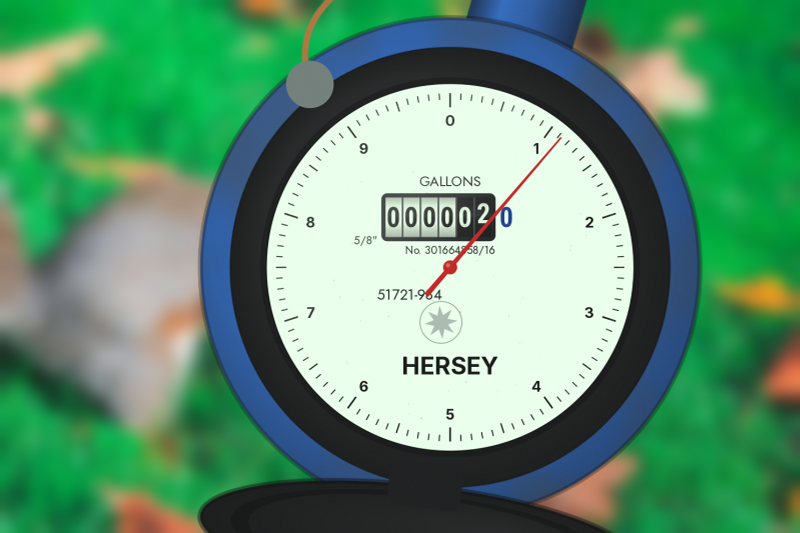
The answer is gal 21.1
